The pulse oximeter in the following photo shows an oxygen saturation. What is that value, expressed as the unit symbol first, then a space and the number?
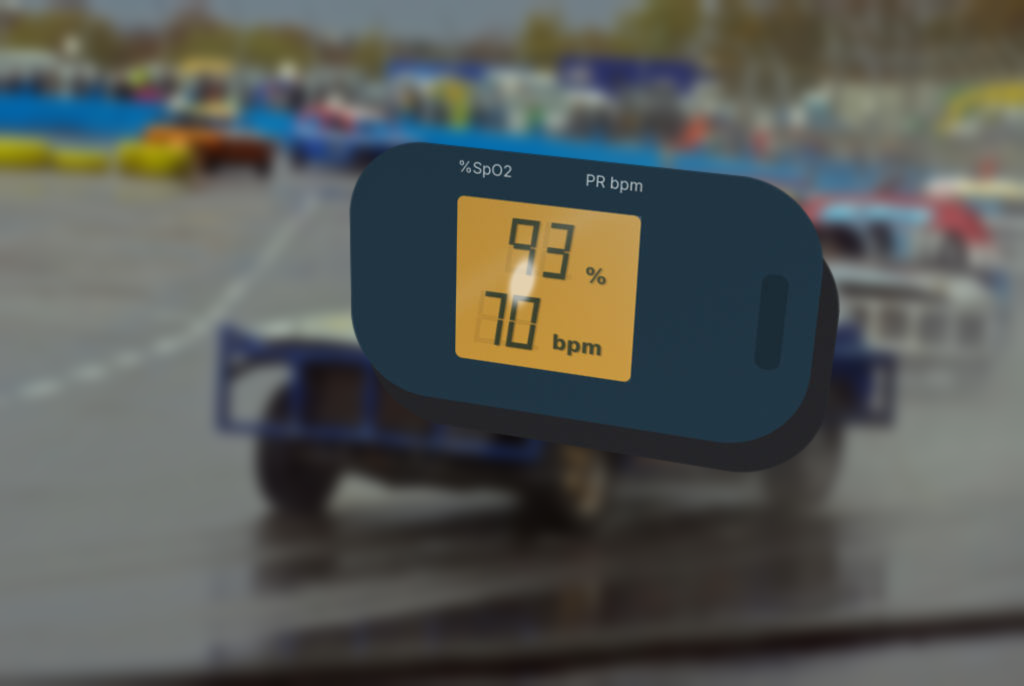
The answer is % 93
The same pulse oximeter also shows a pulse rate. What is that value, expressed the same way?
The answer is bpm 70
